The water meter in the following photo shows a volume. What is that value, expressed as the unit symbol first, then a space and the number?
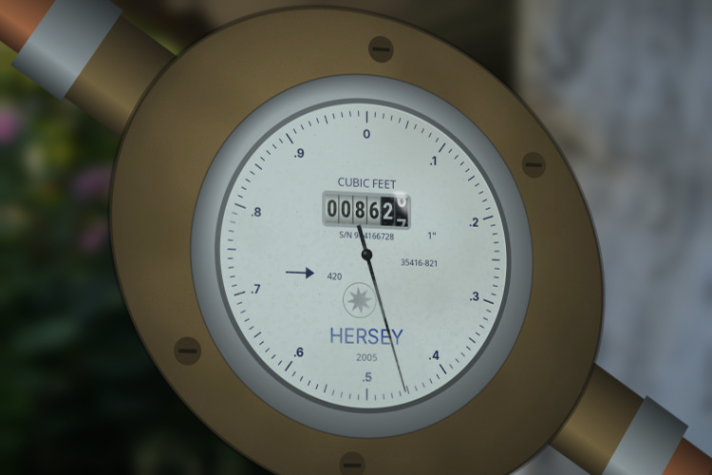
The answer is ft³ 8626.45
